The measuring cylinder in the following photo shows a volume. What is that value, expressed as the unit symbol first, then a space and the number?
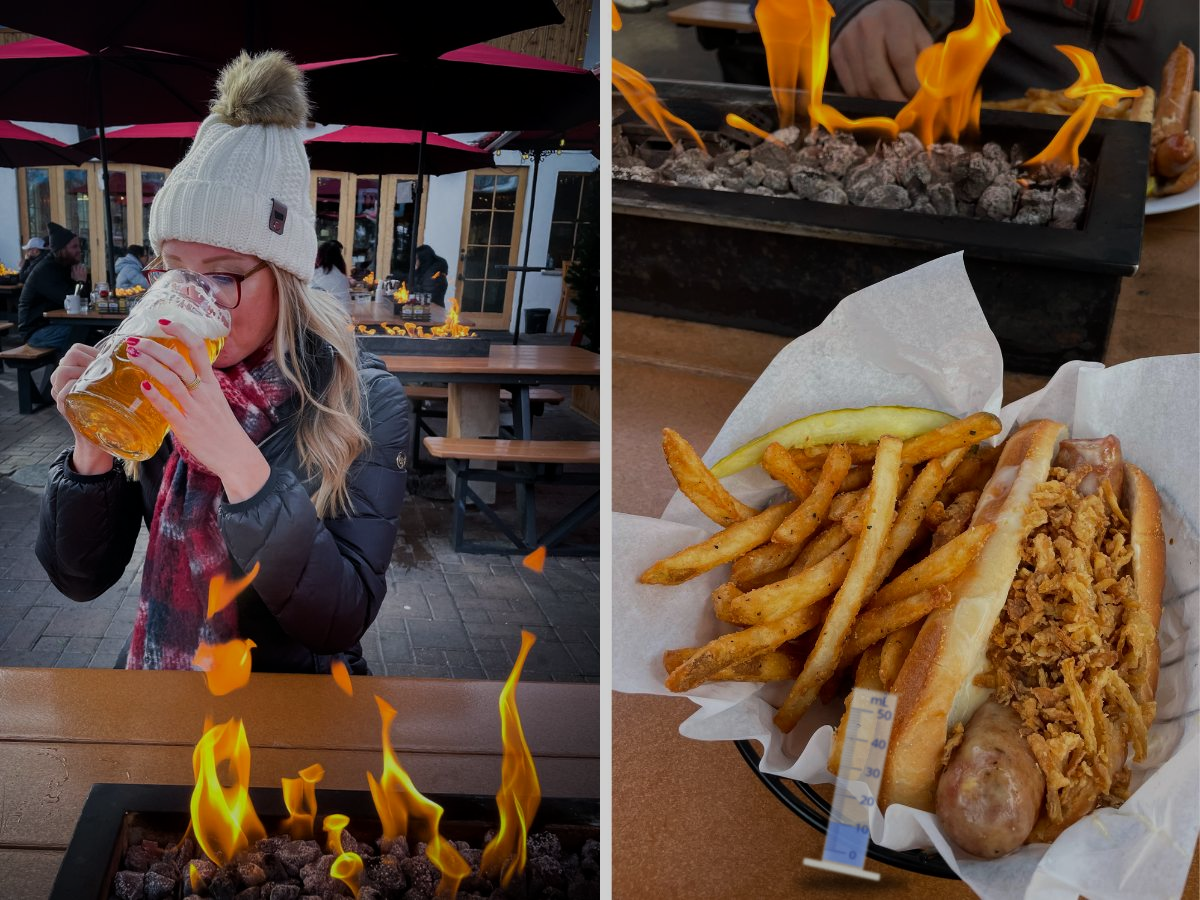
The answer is mL 10
